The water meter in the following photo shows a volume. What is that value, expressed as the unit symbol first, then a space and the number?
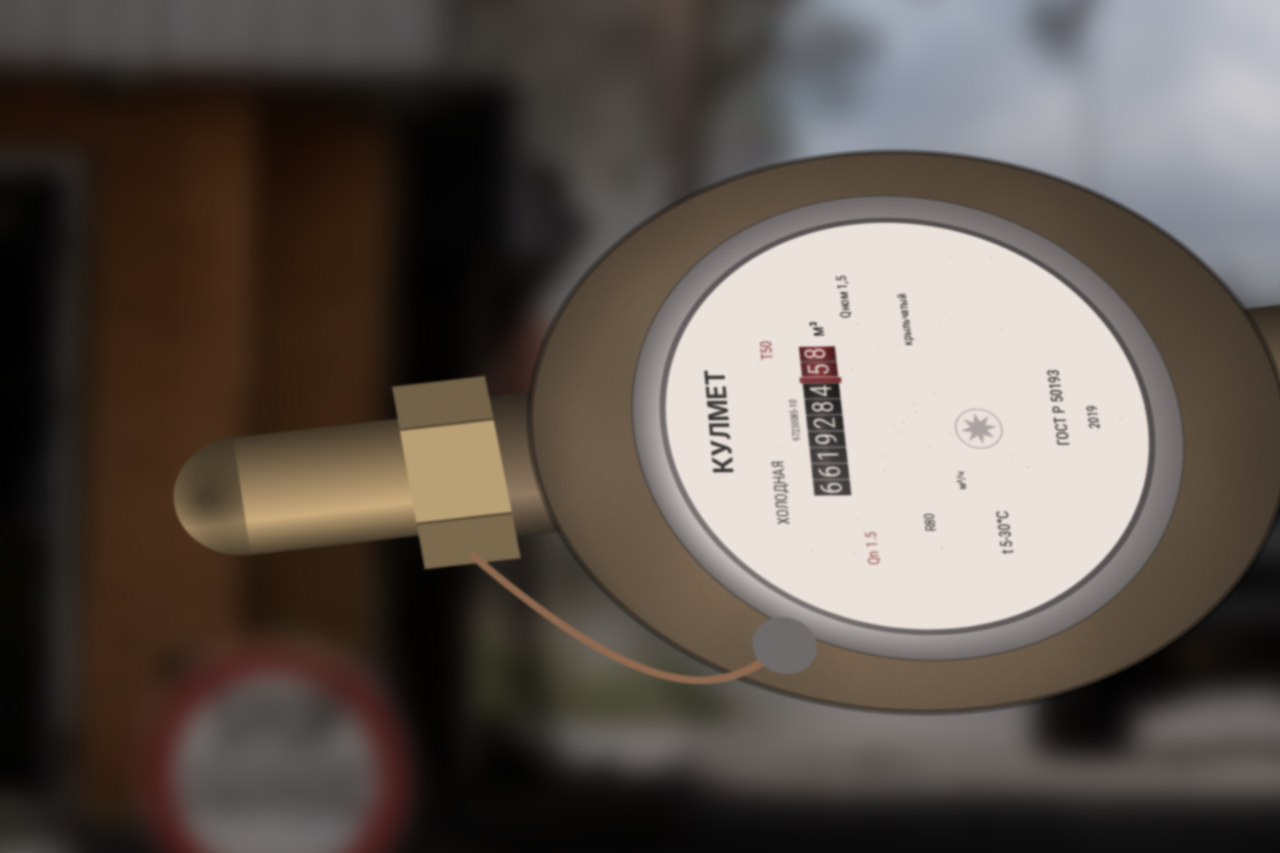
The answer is m³ 6619284.58
